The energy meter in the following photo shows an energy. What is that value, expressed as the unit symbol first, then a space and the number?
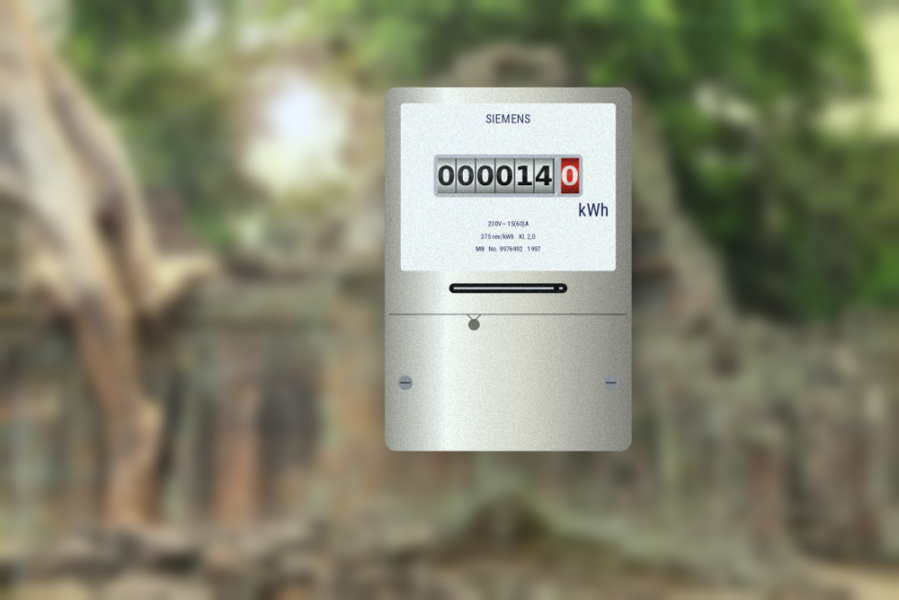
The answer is kWh 14.0
